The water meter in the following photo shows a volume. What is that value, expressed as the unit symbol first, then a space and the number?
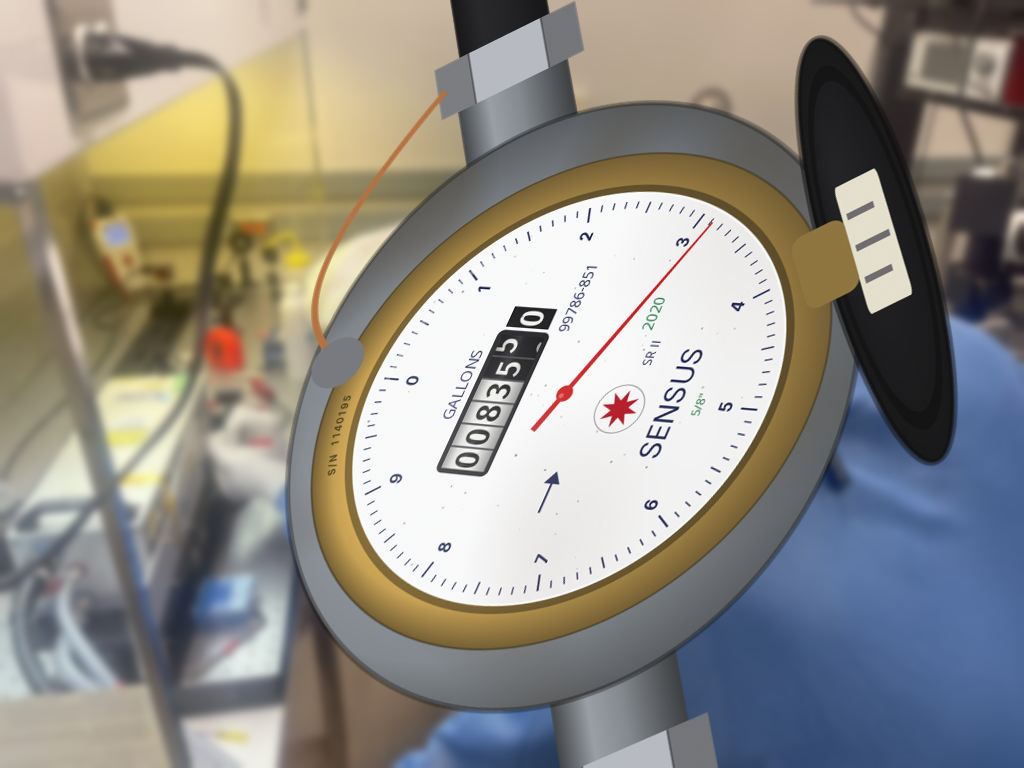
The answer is gal 83553.1
